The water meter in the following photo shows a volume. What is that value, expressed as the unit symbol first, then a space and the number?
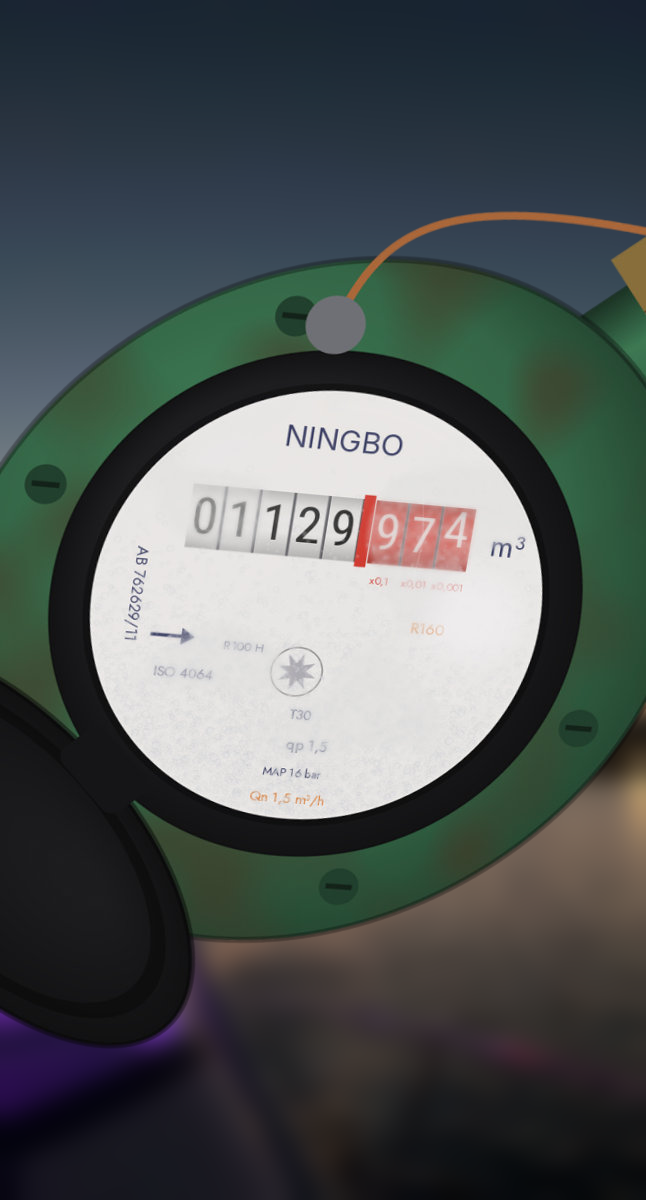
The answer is m³ 1129.974
